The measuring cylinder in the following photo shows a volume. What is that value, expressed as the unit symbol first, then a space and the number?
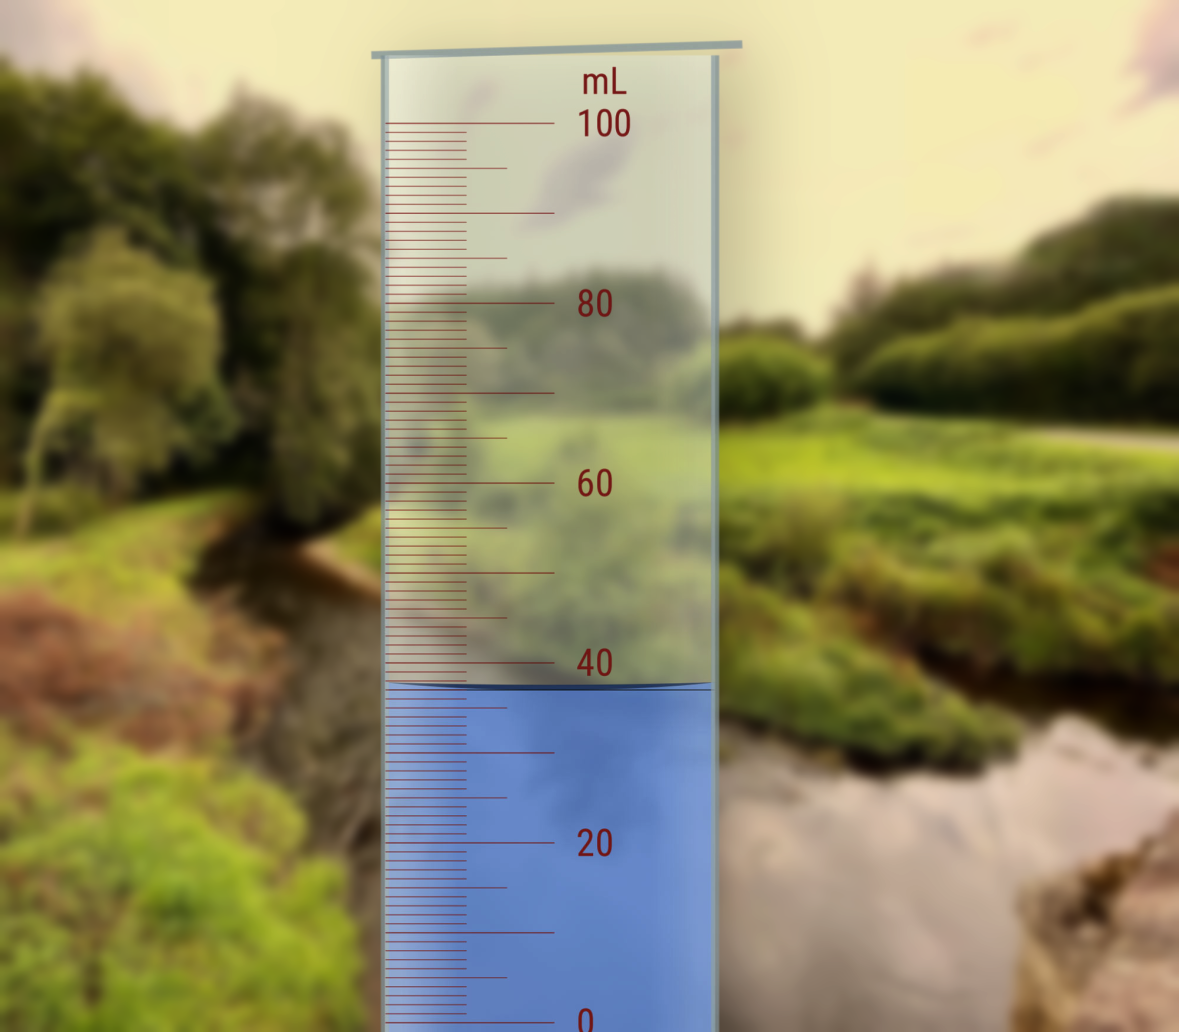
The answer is mL 37
